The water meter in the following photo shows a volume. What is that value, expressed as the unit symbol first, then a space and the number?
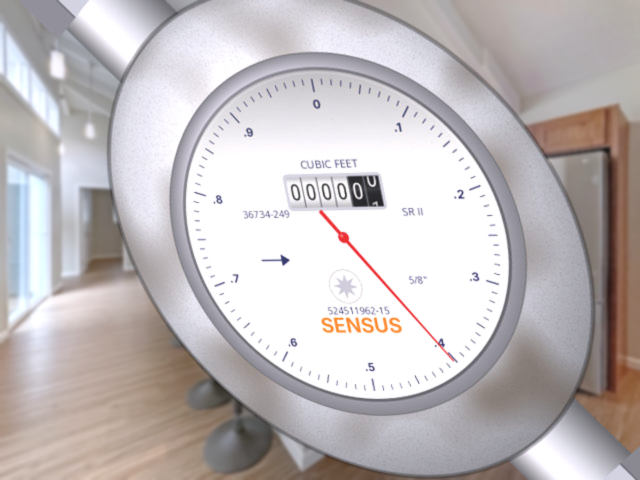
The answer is ft³ 0.40
